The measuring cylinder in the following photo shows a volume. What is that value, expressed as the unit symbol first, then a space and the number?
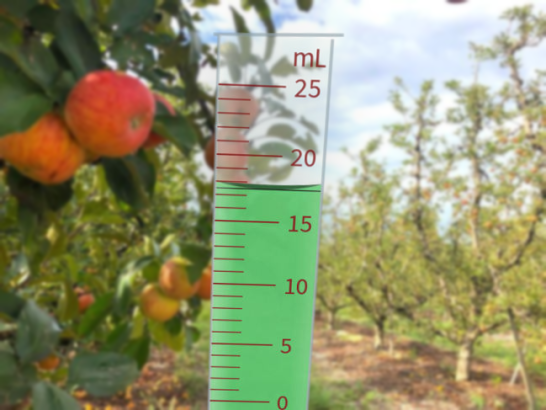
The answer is mL 17.5
